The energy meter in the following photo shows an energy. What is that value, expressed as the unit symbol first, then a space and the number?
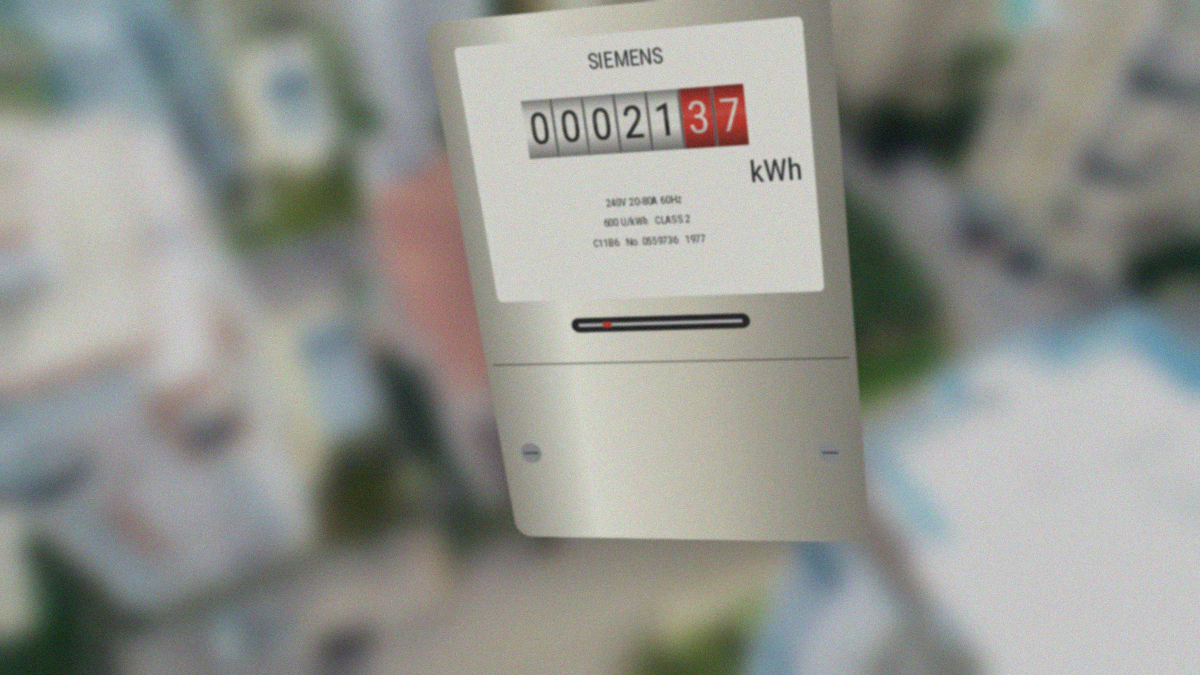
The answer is kWh 21.37
